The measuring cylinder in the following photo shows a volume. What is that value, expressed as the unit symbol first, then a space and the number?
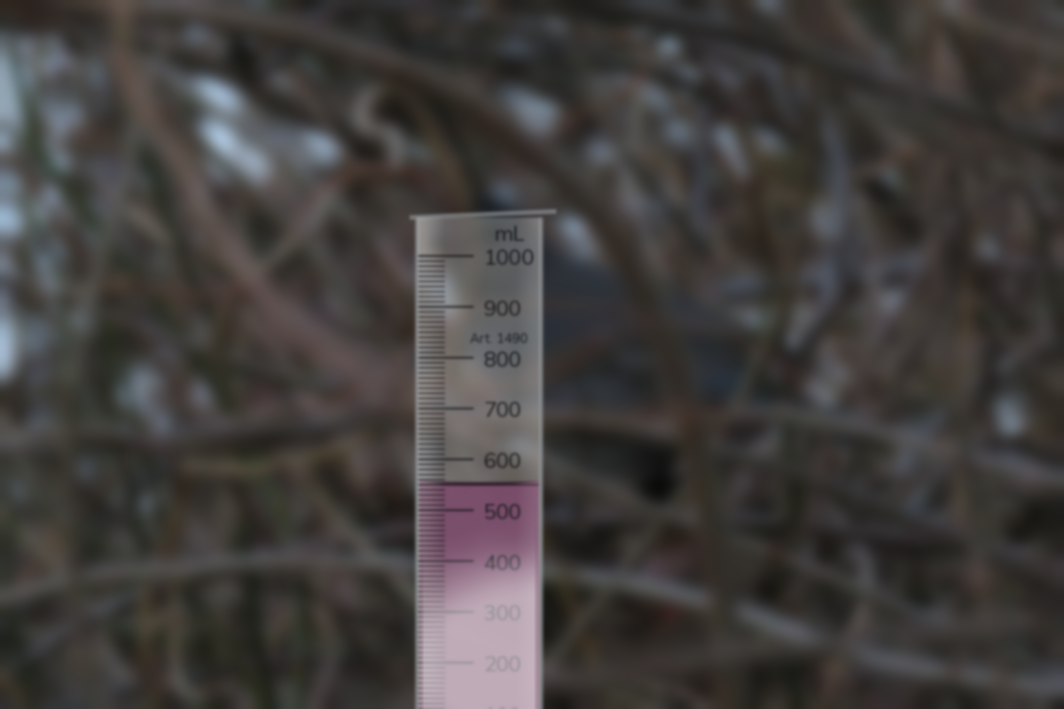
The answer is mL 550
